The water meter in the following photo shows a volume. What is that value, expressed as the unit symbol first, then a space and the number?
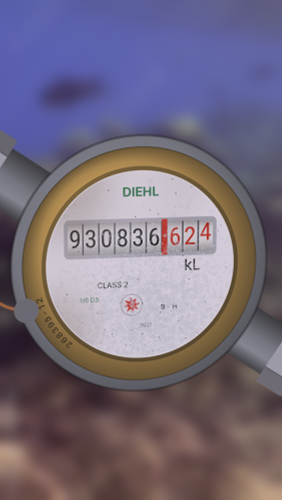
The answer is kL 930836.624
